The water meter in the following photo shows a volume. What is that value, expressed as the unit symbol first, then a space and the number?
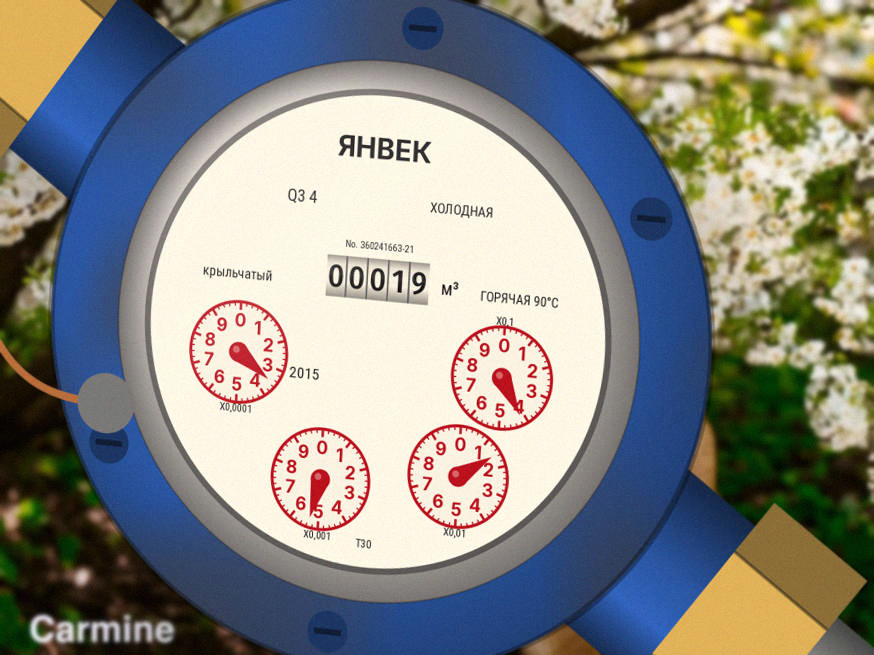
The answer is m³ 19.4153
